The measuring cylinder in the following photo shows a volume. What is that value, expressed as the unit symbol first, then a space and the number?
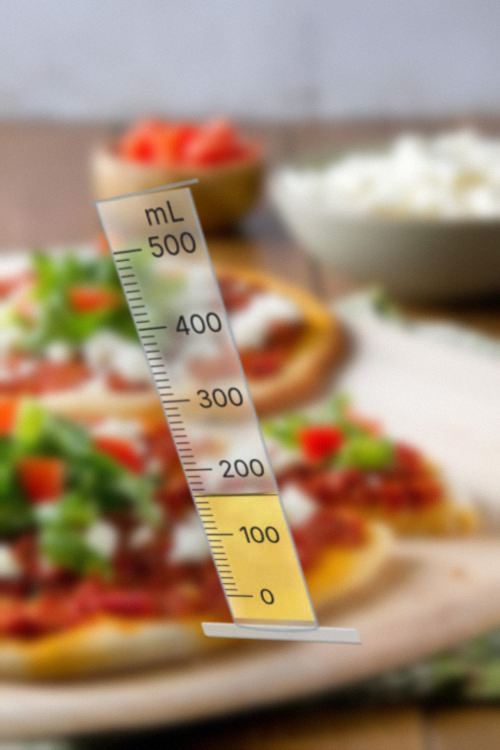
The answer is mL 160
